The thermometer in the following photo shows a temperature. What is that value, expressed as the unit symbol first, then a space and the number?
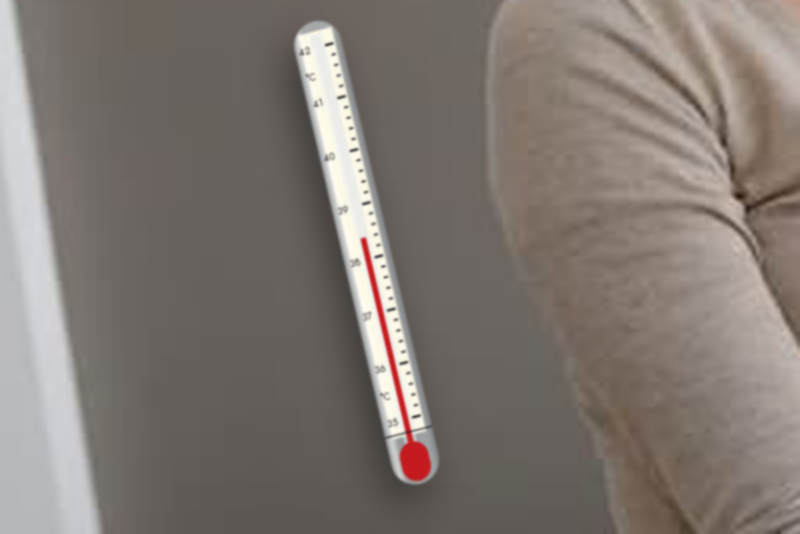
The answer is °C 38.4
